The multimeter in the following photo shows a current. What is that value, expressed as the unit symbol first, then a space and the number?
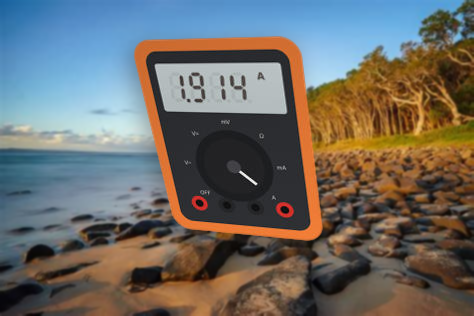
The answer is A 1.914
